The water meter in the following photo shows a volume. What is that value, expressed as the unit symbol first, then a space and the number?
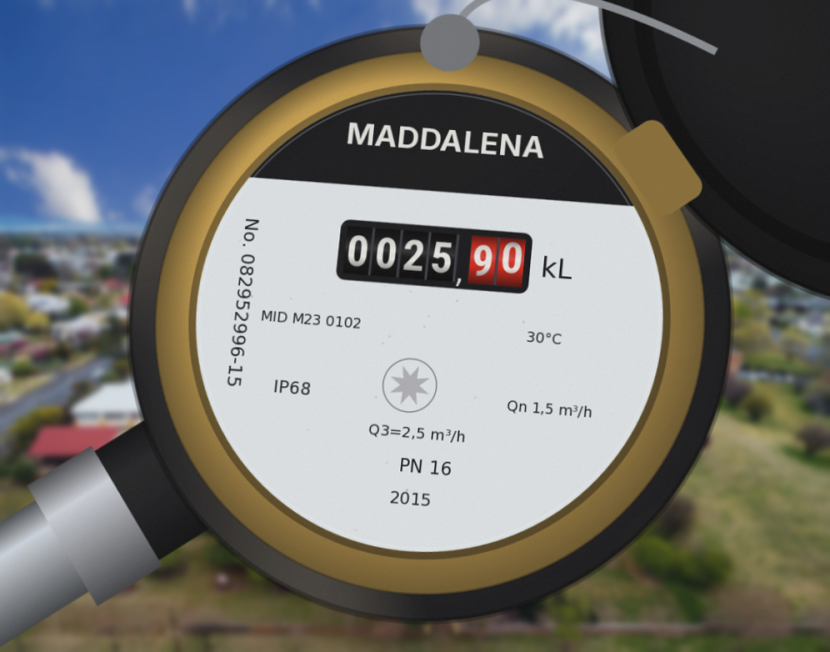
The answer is kL 25.90
